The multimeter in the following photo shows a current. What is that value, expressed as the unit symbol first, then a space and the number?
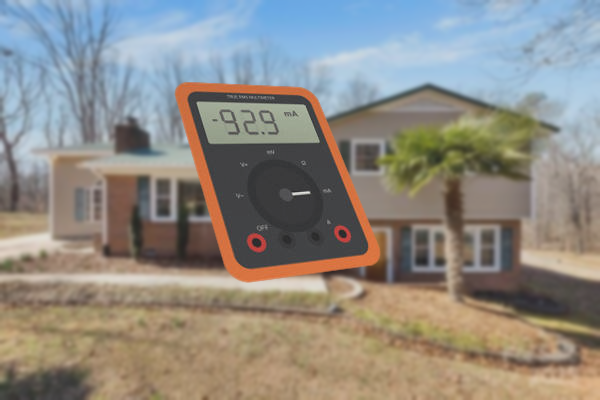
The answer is mA -92.9
